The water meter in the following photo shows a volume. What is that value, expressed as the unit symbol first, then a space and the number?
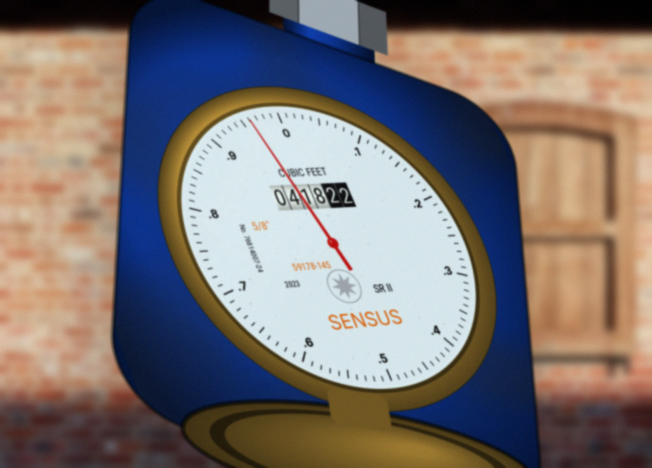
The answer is ft³ 41821.96
